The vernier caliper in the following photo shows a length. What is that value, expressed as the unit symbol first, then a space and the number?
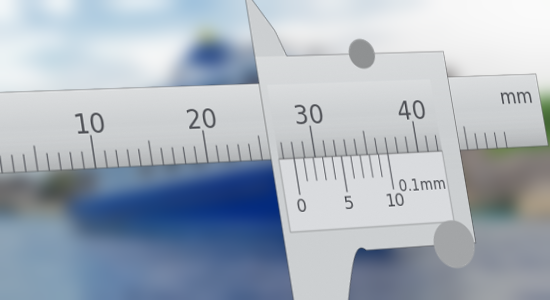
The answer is mm 28.0
